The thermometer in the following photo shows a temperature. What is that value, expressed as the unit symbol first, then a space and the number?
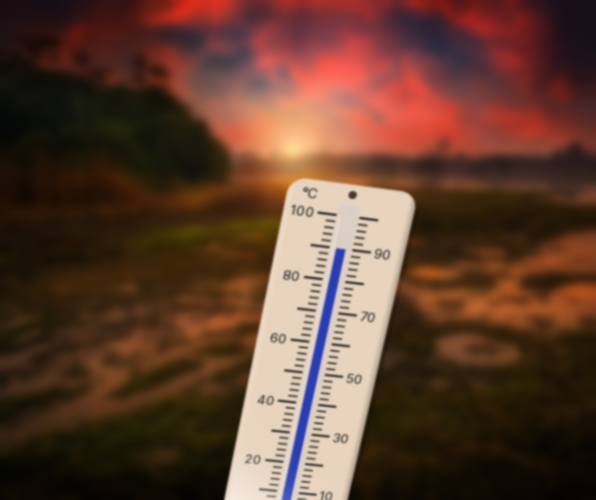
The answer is °C 90
